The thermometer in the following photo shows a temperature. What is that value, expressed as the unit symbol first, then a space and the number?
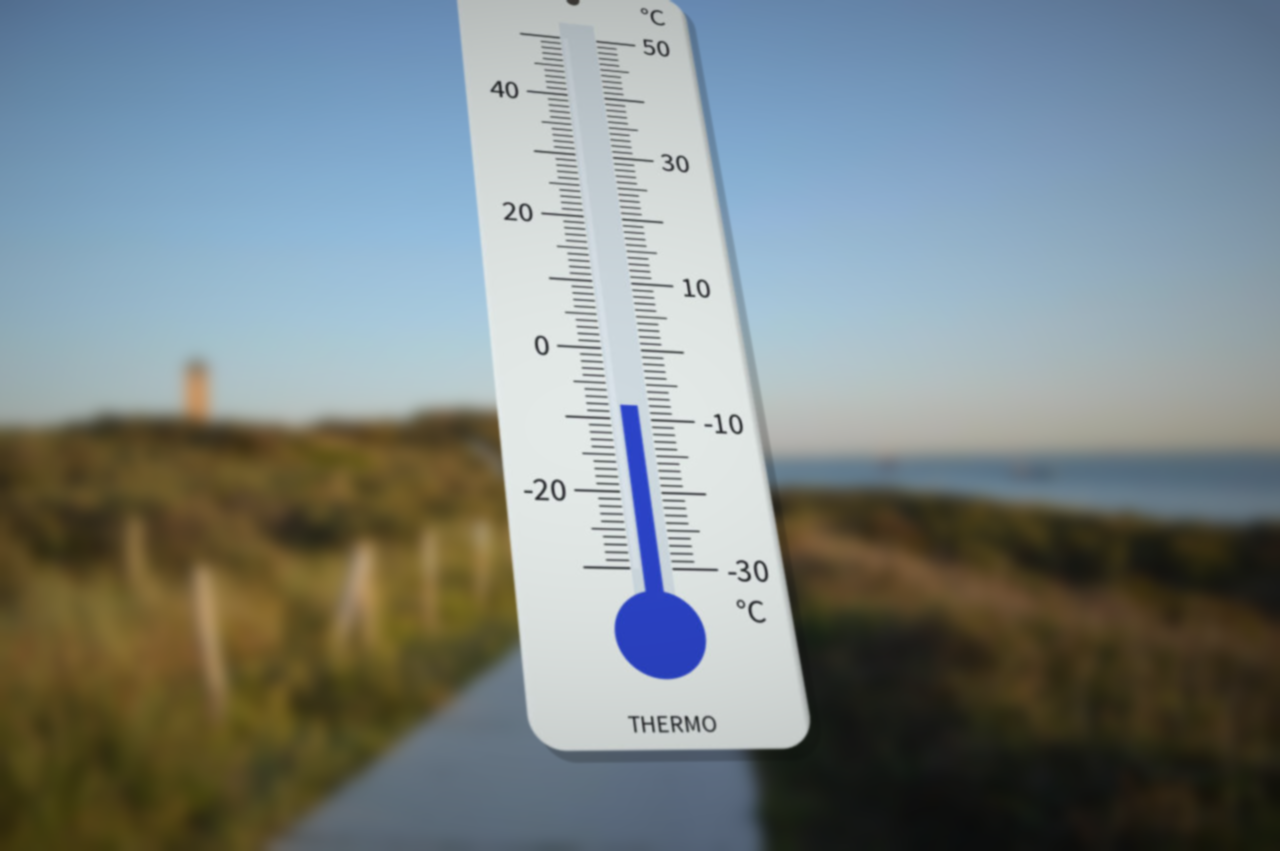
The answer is °C -8
